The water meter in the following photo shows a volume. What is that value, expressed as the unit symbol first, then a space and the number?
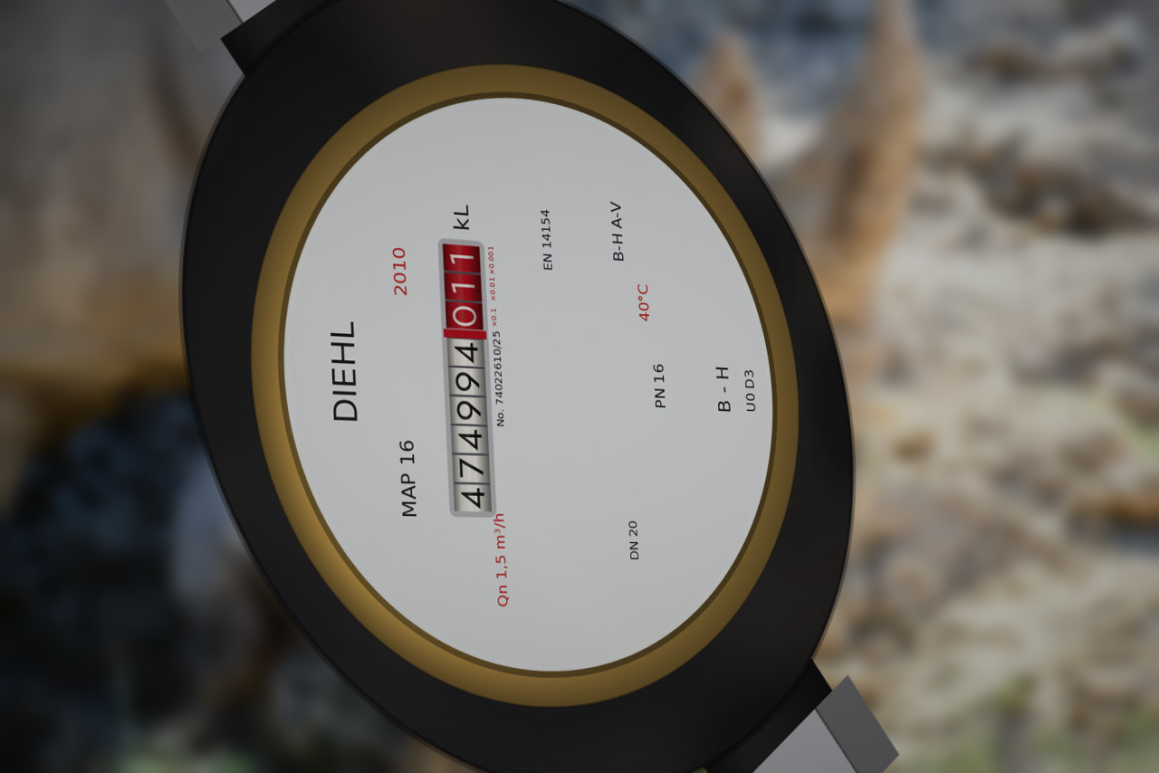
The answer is kL 474994.011
